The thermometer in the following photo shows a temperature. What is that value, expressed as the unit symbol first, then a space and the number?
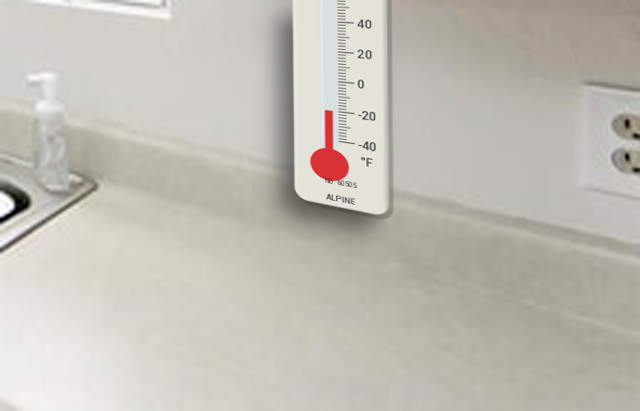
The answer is °F -20
